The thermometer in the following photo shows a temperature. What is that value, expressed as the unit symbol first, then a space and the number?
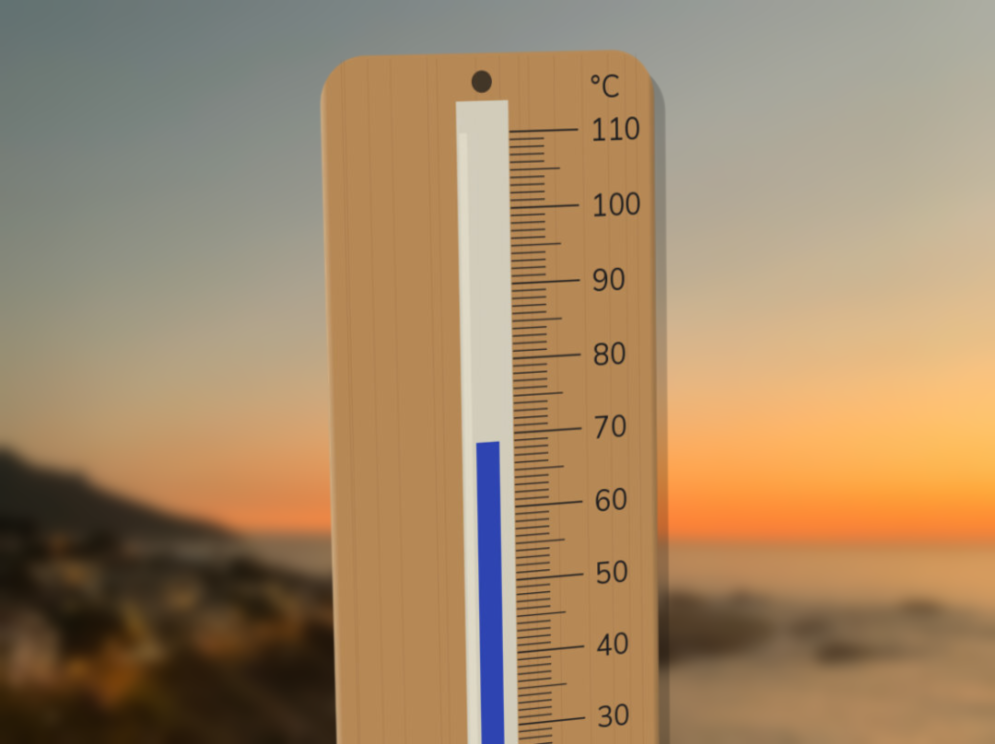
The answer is °C 69
